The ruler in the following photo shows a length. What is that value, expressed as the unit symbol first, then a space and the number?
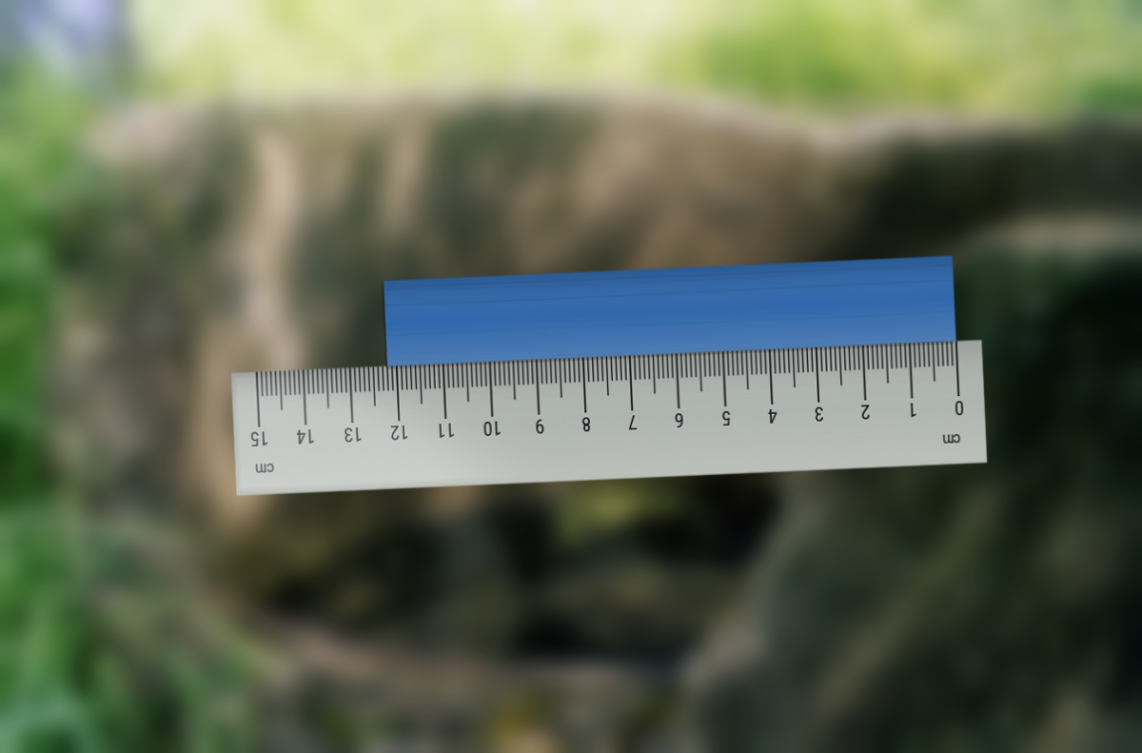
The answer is cm 12.2
